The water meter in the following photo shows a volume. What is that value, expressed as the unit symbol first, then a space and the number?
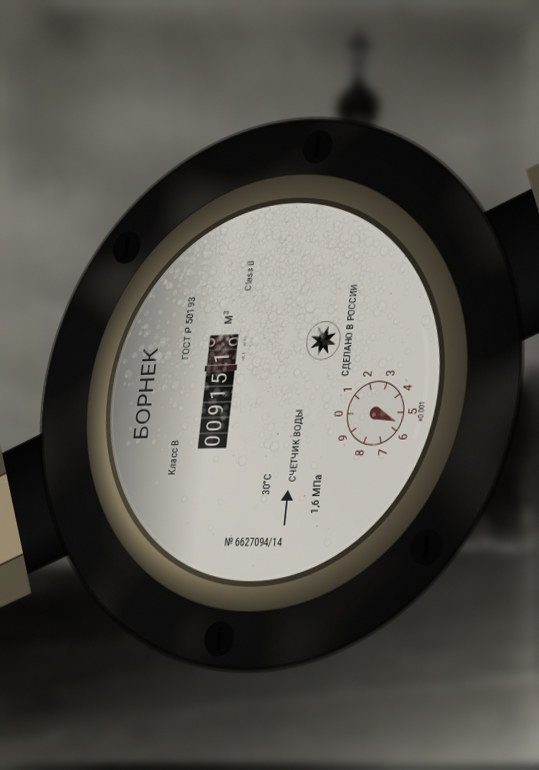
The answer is m³ 915.185
